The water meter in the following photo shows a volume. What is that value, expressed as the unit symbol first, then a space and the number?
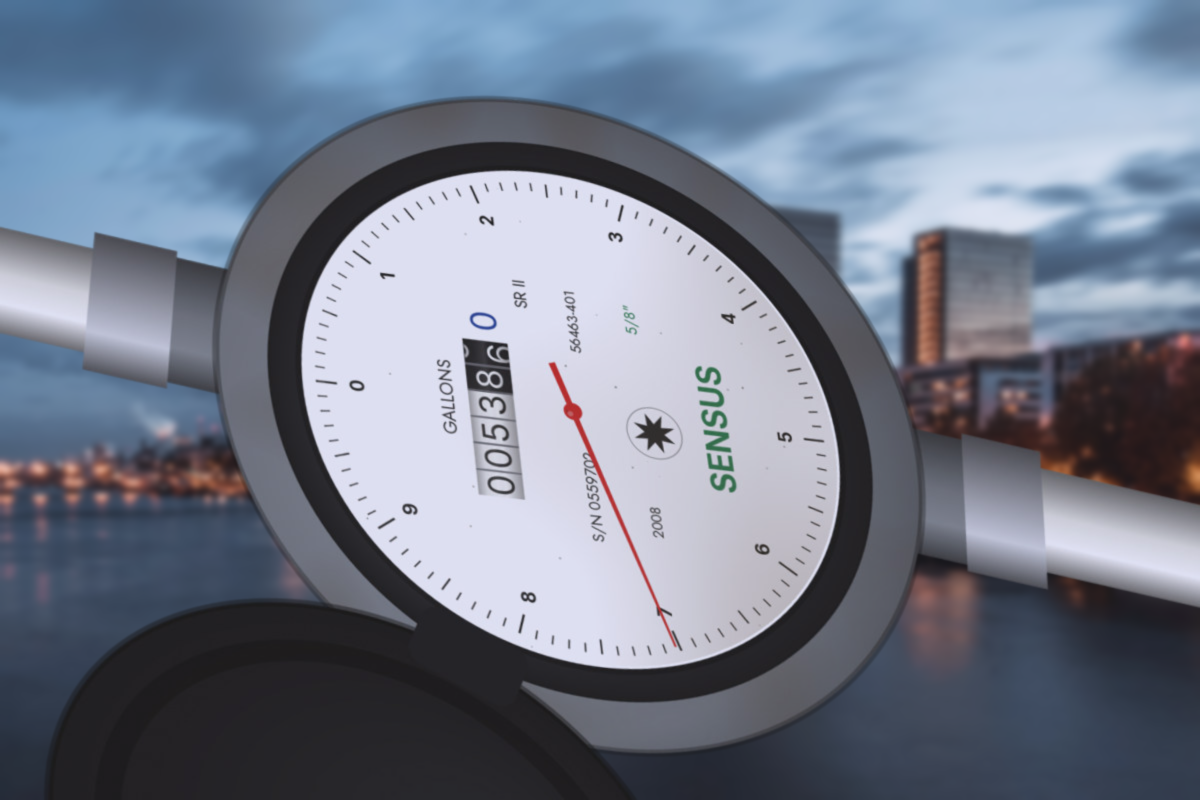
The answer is gal 53857.0
